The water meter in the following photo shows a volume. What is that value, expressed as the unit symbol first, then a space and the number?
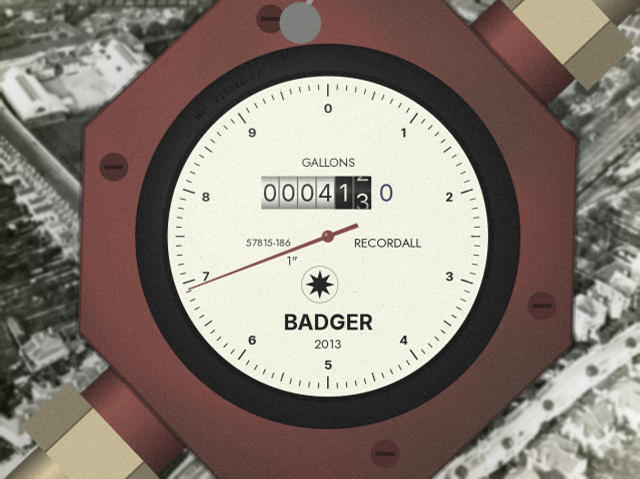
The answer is gal 4126.9
